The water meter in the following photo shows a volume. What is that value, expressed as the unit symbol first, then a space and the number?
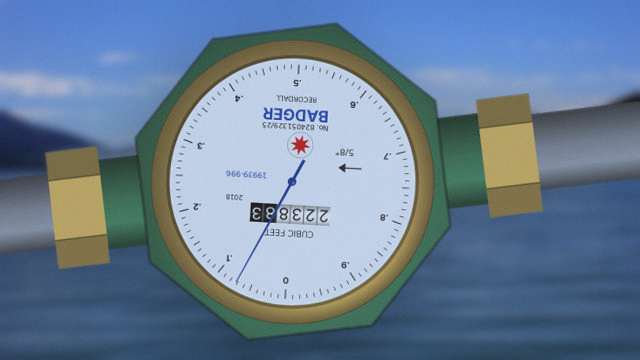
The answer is ft³ 223883.07
